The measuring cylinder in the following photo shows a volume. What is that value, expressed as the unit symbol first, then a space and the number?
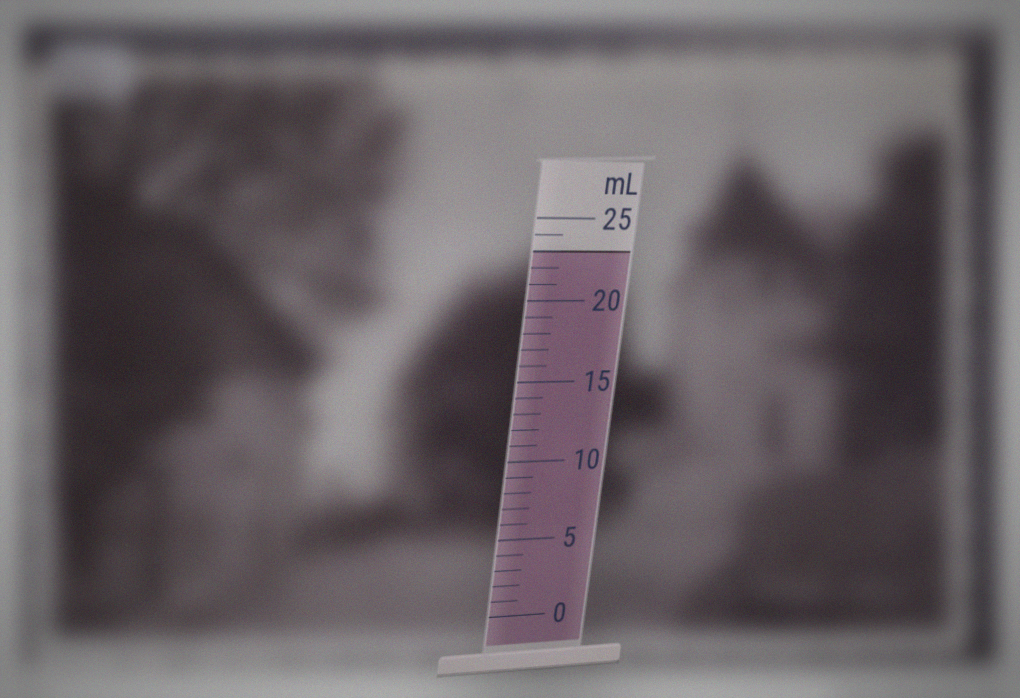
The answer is mL 23
